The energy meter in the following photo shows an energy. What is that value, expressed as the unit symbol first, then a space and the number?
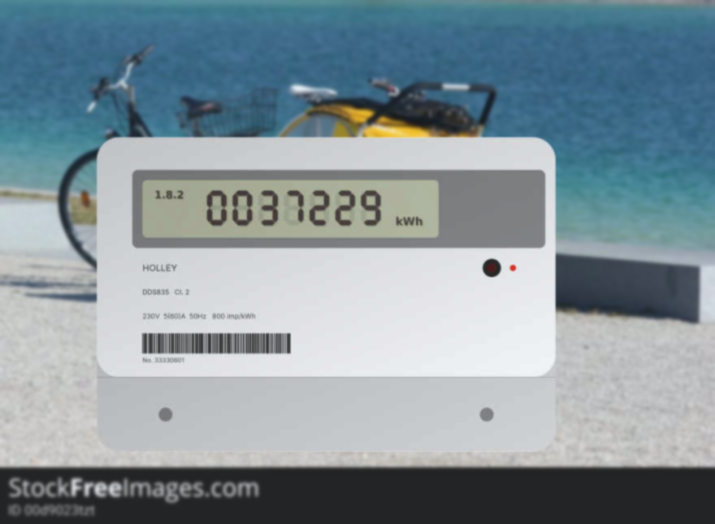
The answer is kWh 37229
